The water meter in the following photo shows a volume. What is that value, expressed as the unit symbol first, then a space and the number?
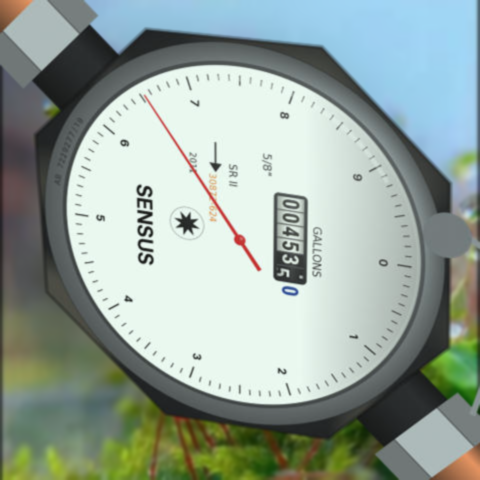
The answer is gal 45346.5
